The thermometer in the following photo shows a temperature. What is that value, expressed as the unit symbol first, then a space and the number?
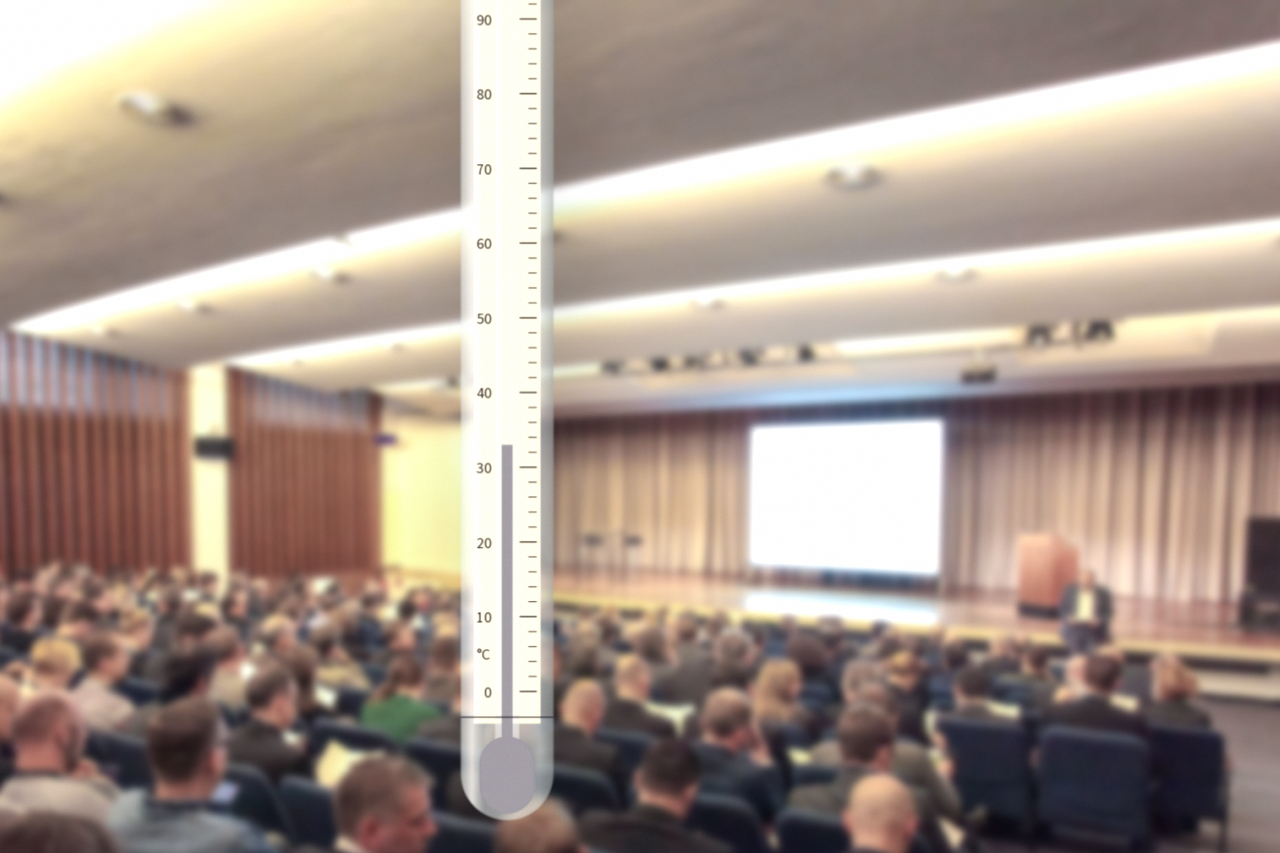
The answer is °C 33
